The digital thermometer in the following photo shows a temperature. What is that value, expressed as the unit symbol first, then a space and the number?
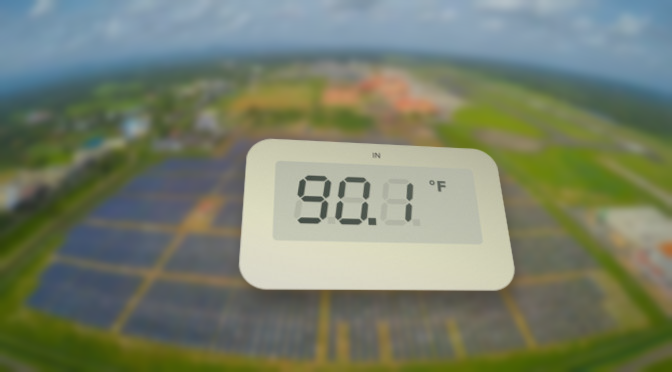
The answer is °F 90.1
